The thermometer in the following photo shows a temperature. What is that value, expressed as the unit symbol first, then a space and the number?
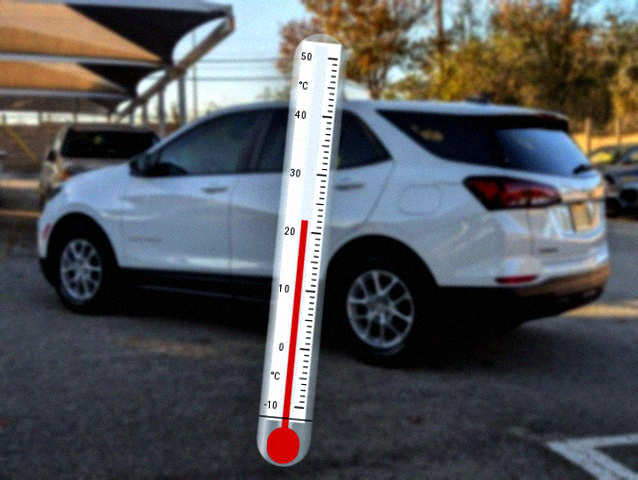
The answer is °C 22
